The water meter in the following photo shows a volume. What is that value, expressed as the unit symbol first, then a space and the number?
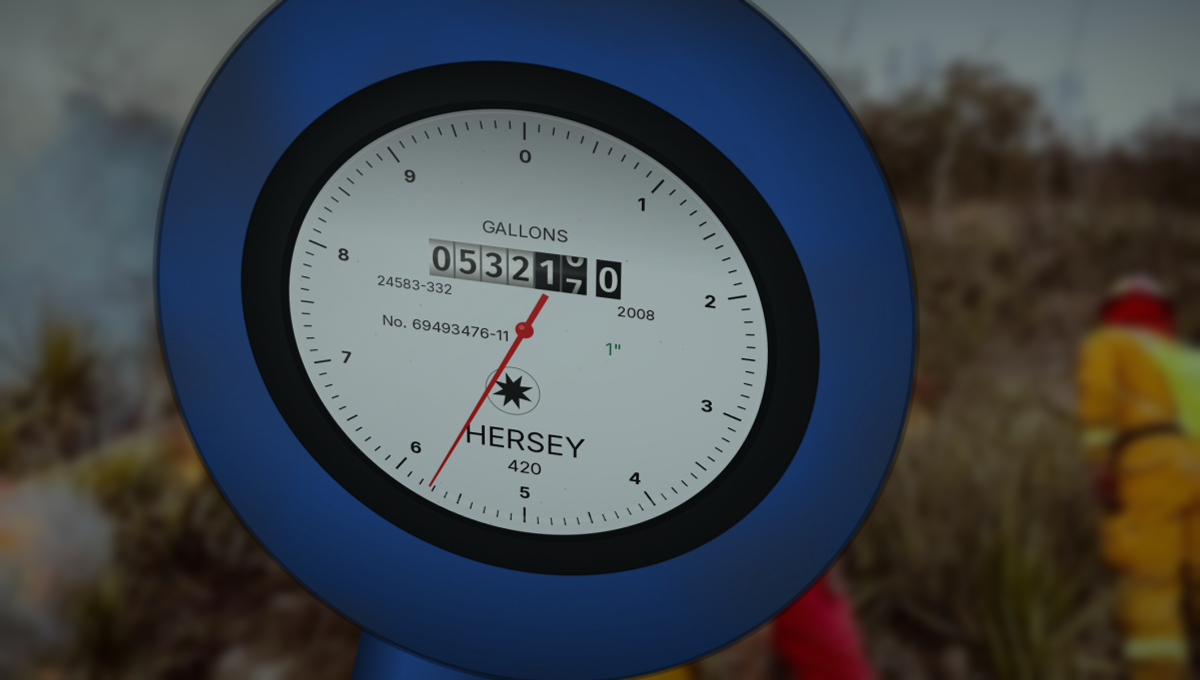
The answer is gal 532165.7
